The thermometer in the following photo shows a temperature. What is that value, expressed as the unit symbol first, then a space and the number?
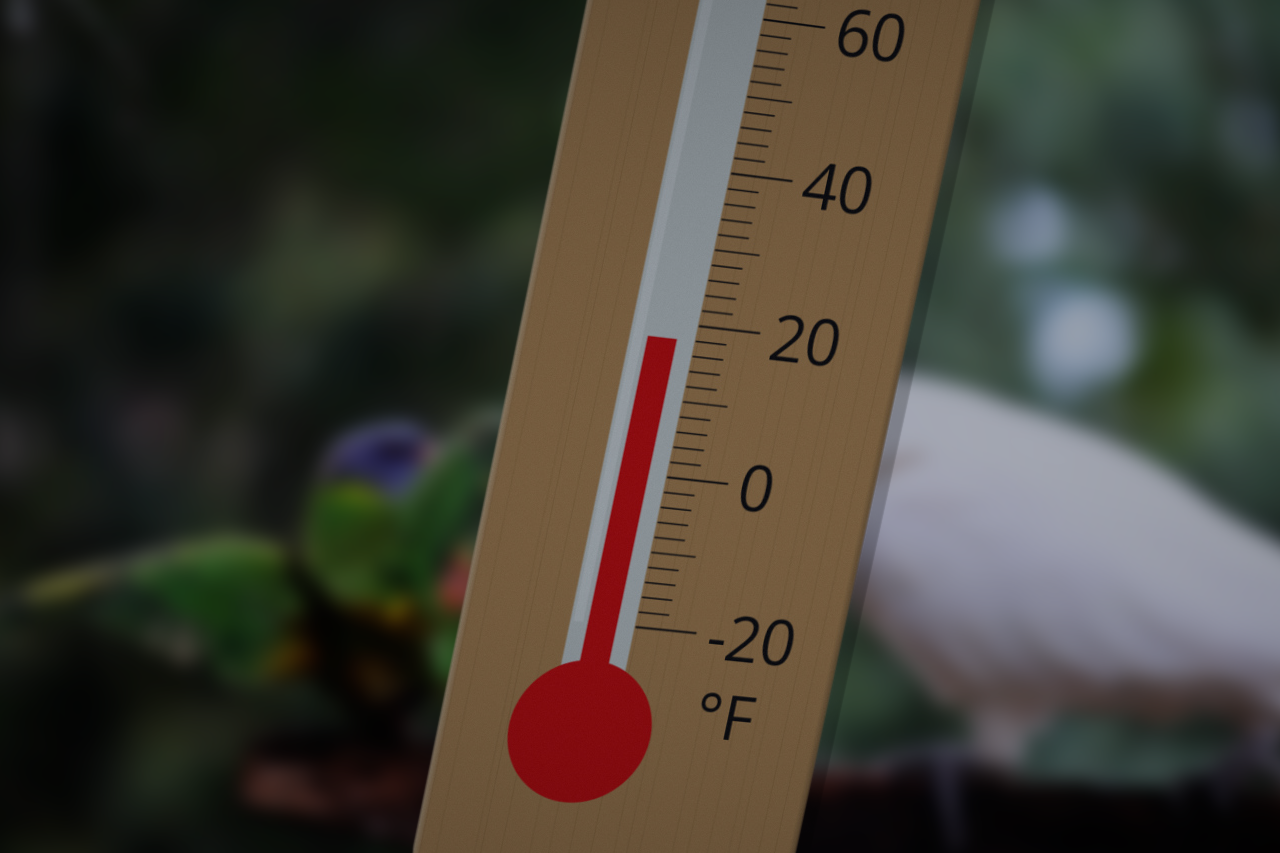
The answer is °F 18
